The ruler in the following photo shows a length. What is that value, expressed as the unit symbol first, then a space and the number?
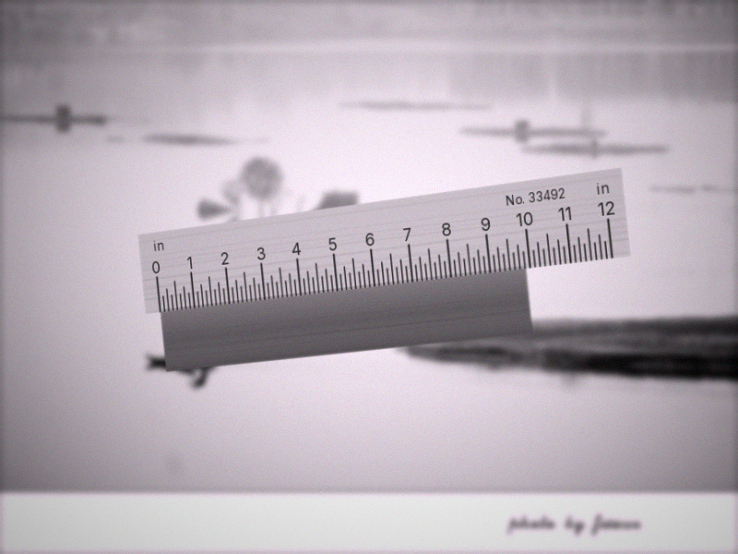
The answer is in 9.875
